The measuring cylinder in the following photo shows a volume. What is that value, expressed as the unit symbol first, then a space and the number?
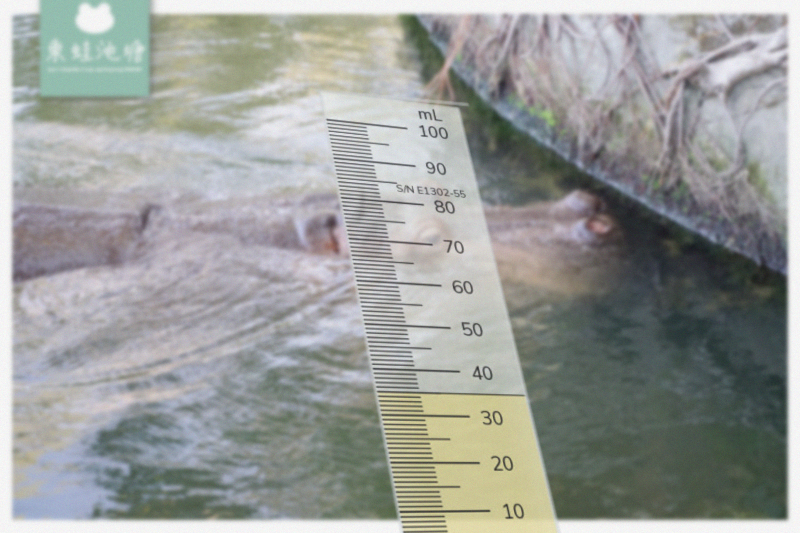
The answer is mL 35
